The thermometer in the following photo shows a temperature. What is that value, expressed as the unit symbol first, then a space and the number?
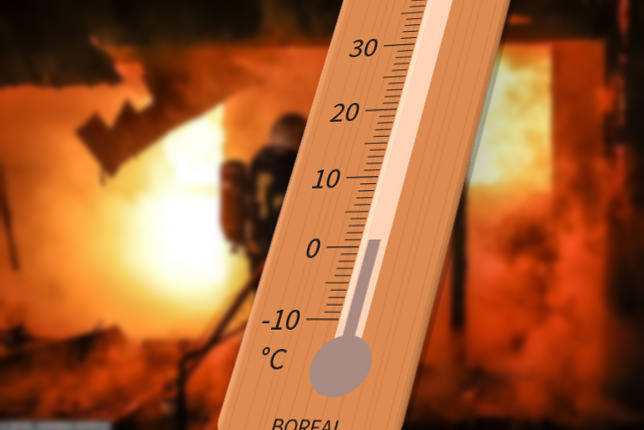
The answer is °C 1
